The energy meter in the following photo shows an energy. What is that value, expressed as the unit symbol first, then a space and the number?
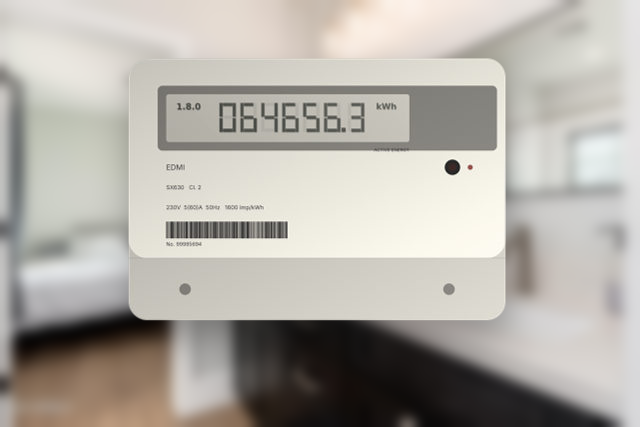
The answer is kWh 64656.3
